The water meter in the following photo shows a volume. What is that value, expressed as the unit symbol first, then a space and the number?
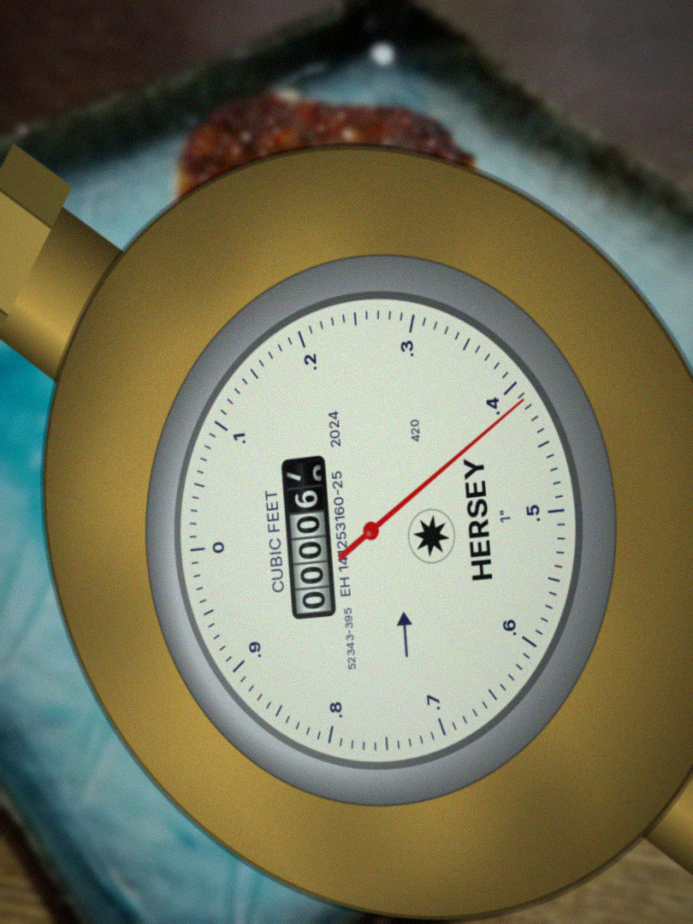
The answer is ft³ 67.41
